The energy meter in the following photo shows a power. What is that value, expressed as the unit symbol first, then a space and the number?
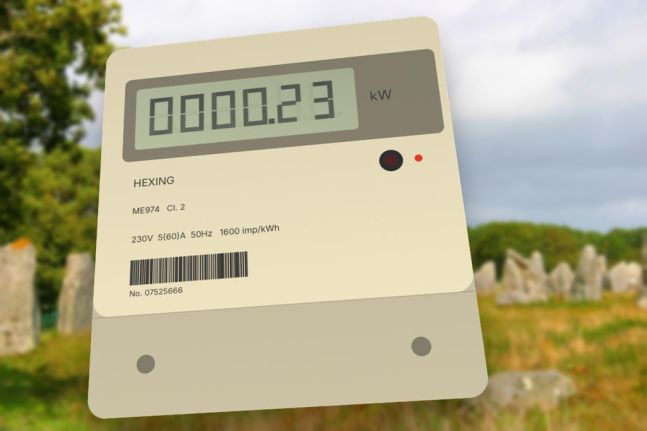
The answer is kW 0.23
